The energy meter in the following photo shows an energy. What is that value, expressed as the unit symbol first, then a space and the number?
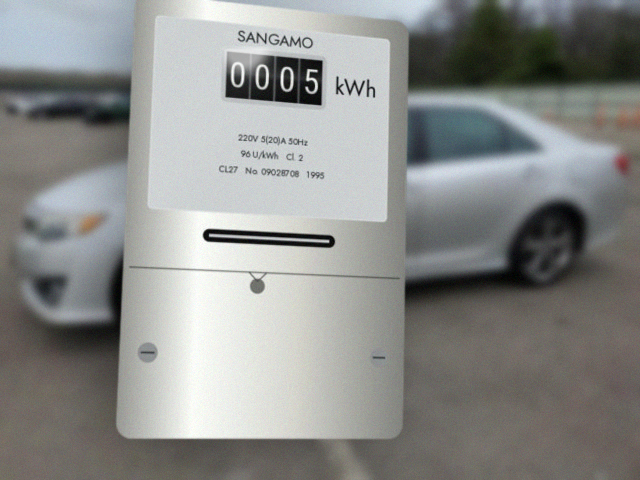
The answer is kWh 5
